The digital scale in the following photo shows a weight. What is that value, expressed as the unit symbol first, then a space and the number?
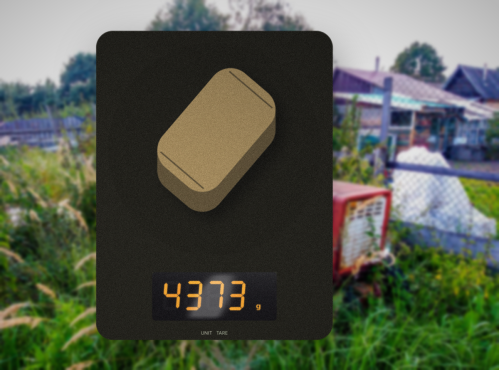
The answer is g 4373
